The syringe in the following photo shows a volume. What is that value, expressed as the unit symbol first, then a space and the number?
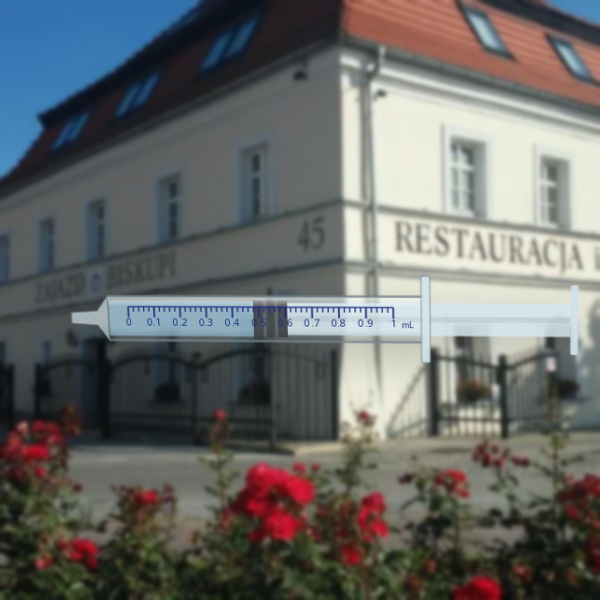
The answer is mL 0.48
